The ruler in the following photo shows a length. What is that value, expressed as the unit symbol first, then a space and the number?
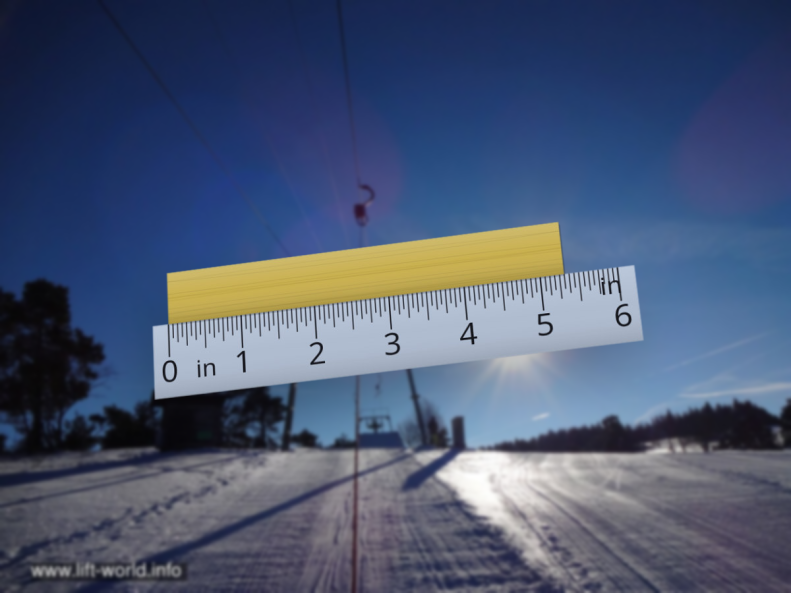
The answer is in 5.3125
